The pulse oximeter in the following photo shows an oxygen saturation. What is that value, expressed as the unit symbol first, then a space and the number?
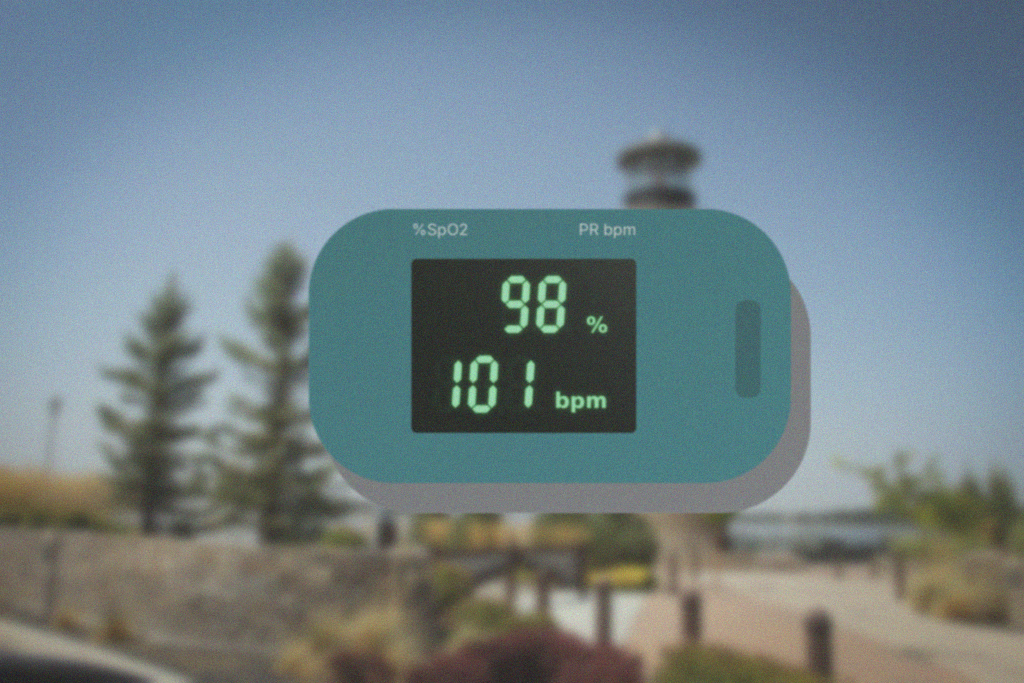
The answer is % 98
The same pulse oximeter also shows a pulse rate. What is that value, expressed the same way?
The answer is bpm 101
